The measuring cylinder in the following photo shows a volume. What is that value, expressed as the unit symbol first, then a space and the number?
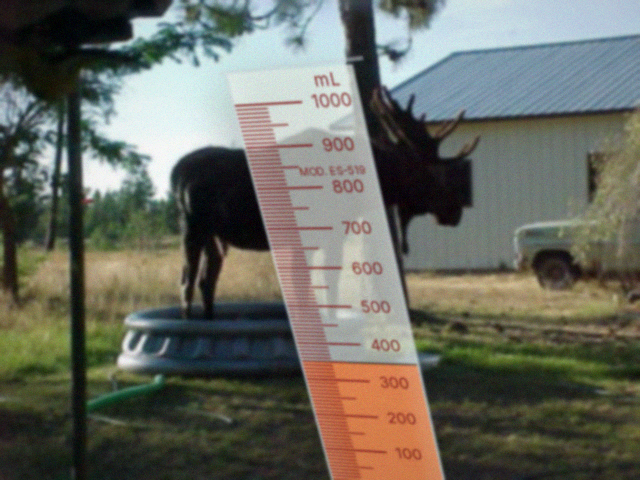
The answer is mL 350
